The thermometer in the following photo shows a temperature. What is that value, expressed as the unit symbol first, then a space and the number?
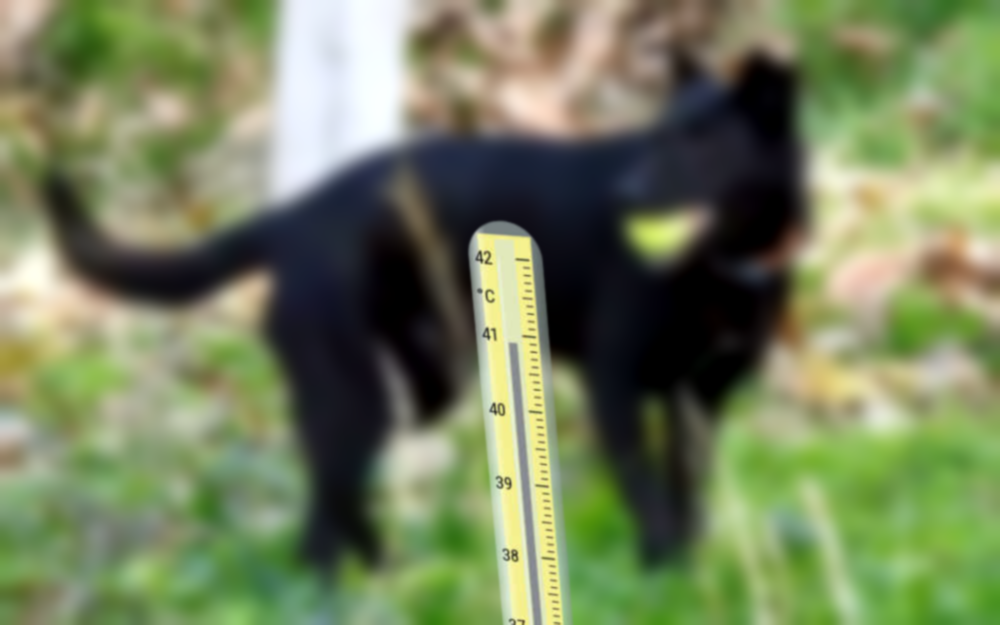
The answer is °C 40.9
